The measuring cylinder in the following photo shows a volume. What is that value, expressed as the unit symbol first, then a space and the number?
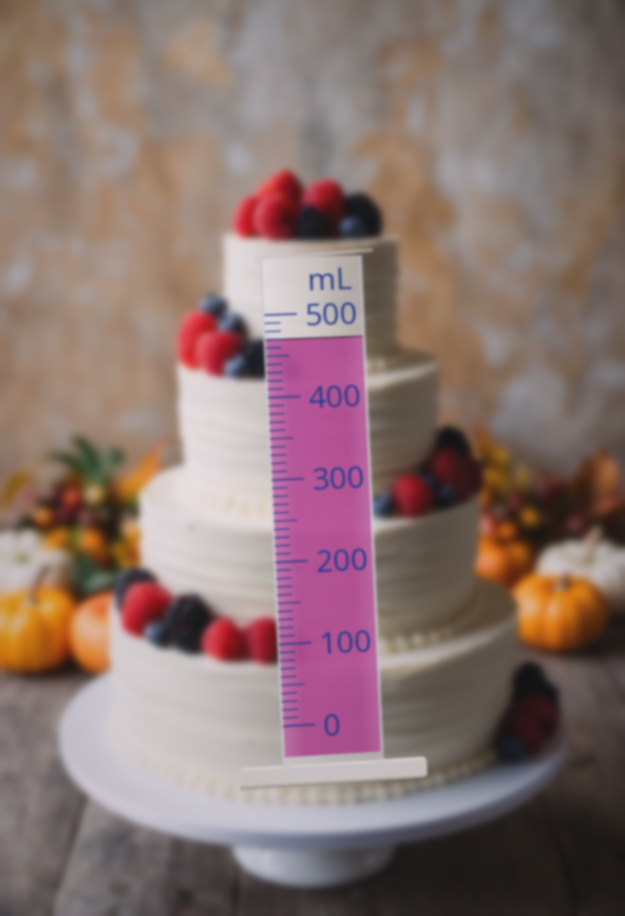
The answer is mL 470
